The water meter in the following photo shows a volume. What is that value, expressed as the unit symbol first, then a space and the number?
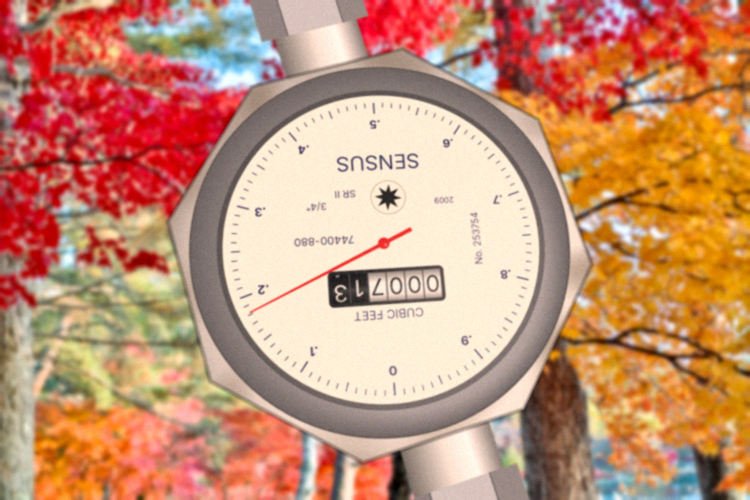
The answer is ft³ 713.18
